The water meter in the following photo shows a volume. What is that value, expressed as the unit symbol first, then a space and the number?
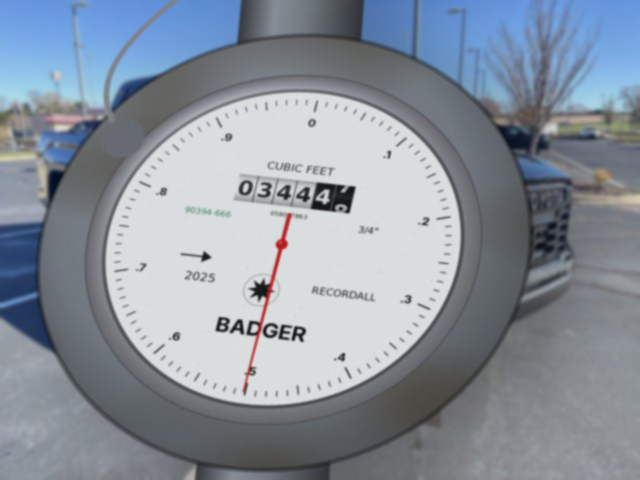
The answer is ft³ 34447.50
